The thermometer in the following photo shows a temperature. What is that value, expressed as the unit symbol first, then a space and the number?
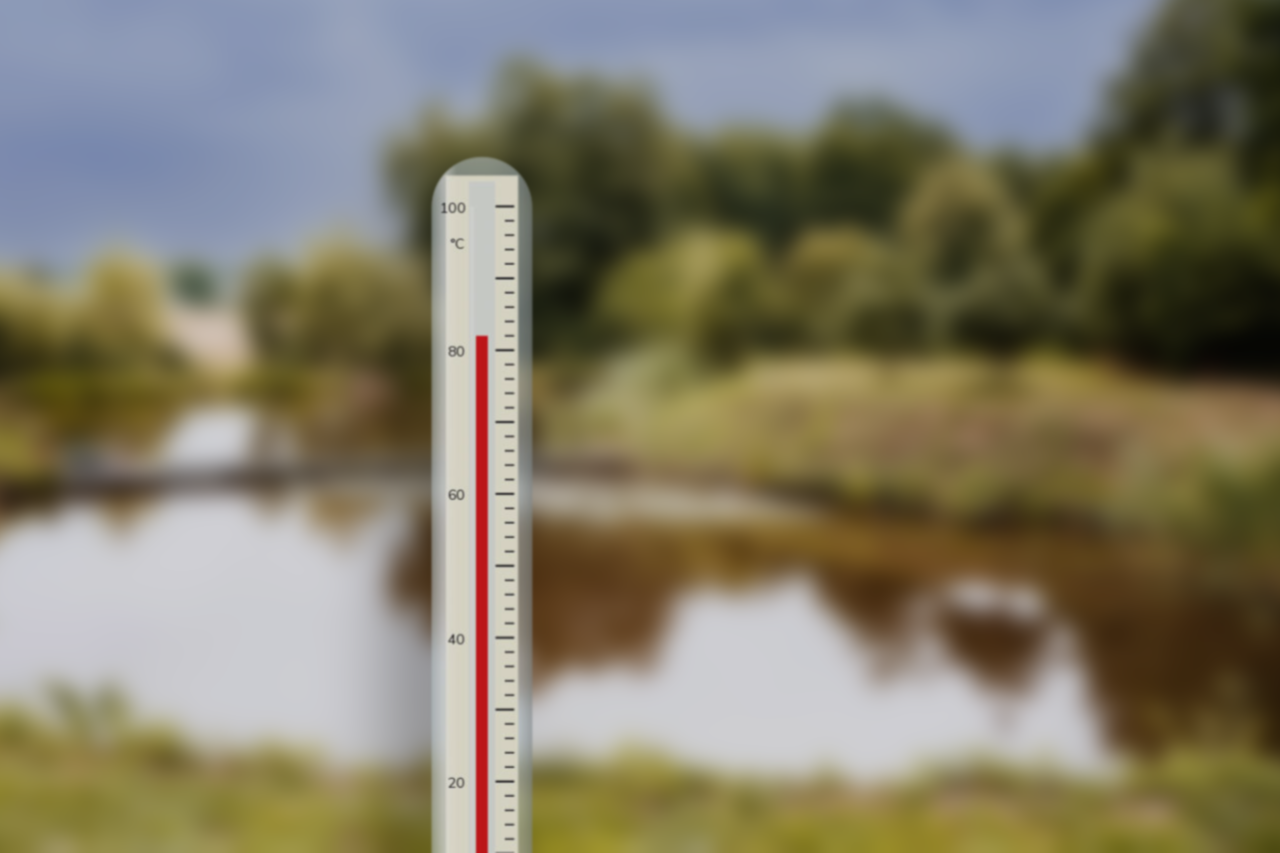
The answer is °C 82
